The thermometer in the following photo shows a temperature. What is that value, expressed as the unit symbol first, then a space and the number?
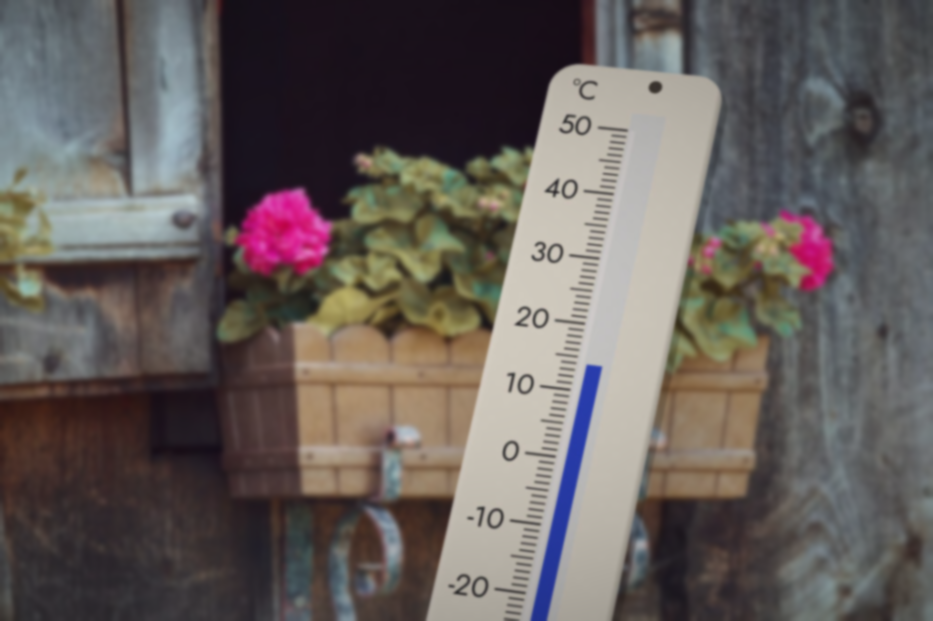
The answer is °C 14
